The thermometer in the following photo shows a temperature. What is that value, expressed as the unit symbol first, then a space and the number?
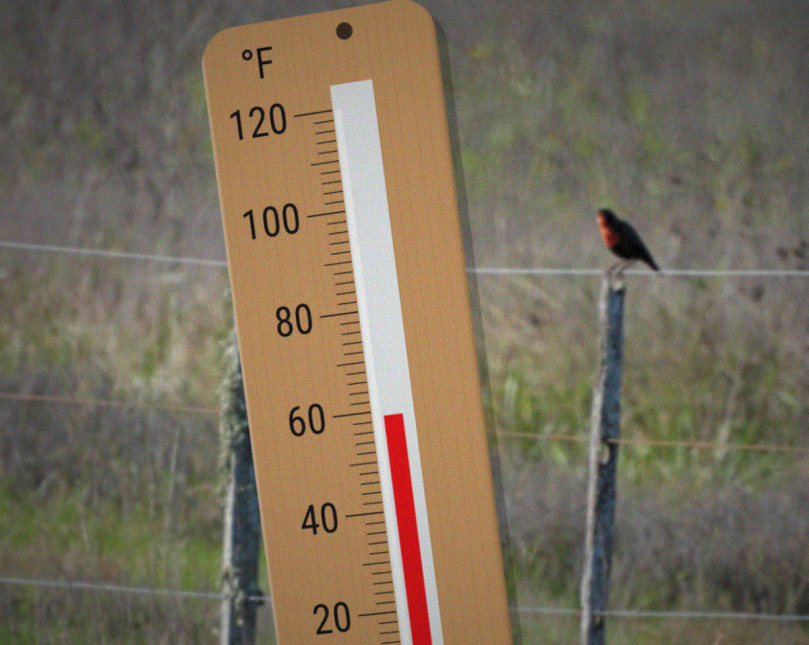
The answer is °F 59
